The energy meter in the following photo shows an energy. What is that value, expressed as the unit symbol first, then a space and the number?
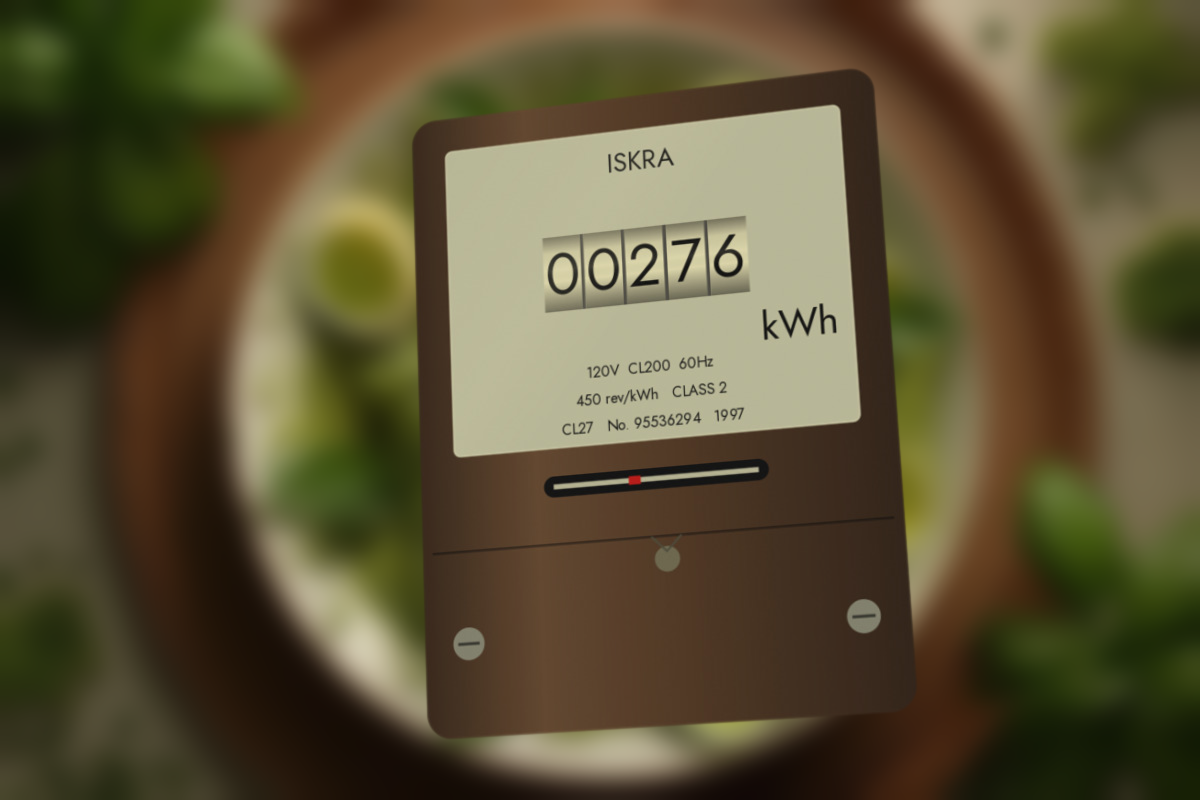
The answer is kWh 276
